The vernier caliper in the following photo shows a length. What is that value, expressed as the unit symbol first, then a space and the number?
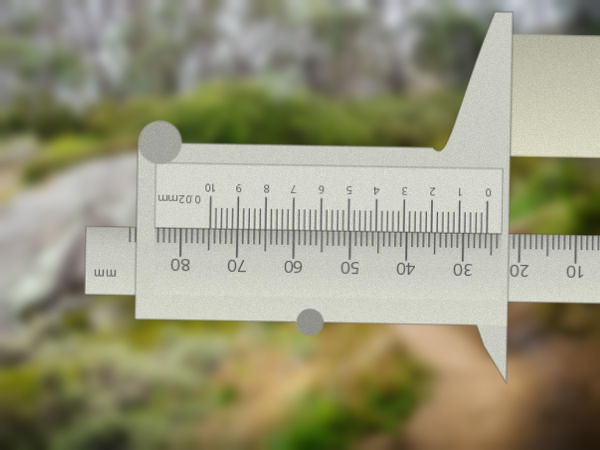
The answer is mm 25.8
